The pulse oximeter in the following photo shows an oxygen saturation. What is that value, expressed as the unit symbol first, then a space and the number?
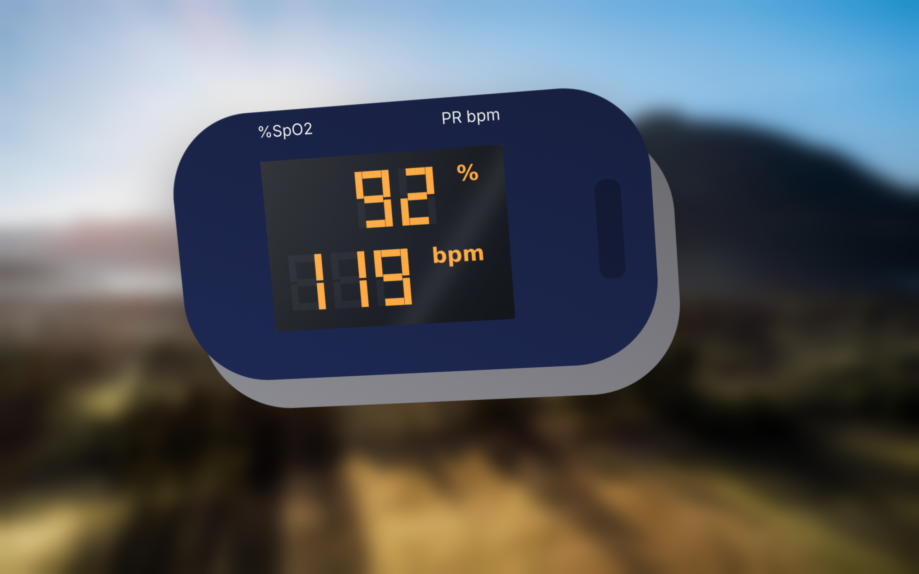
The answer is % 92
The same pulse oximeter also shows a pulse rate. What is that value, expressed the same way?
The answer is bpm 119
